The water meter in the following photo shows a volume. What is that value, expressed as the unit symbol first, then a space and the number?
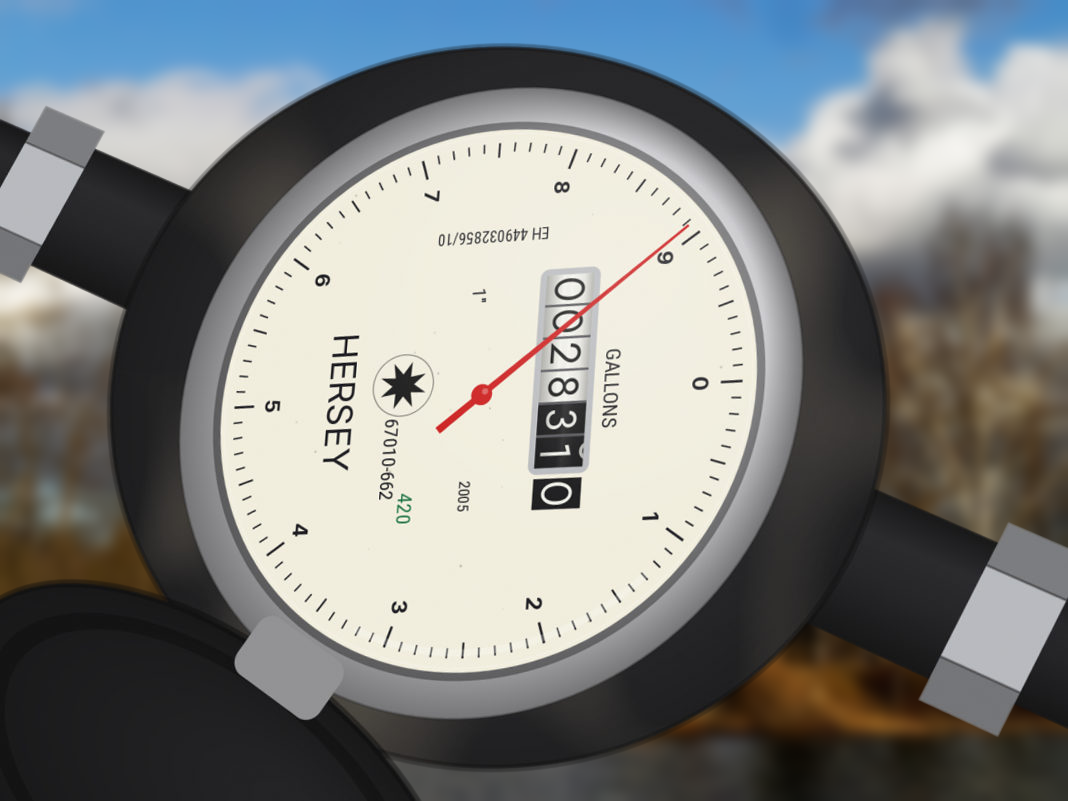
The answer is gal 28308.9
